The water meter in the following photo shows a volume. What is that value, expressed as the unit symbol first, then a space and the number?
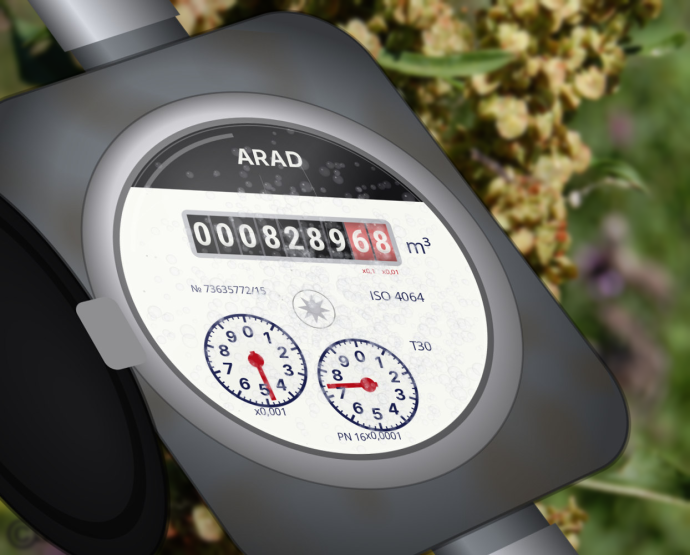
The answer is m³ 8289.6847
